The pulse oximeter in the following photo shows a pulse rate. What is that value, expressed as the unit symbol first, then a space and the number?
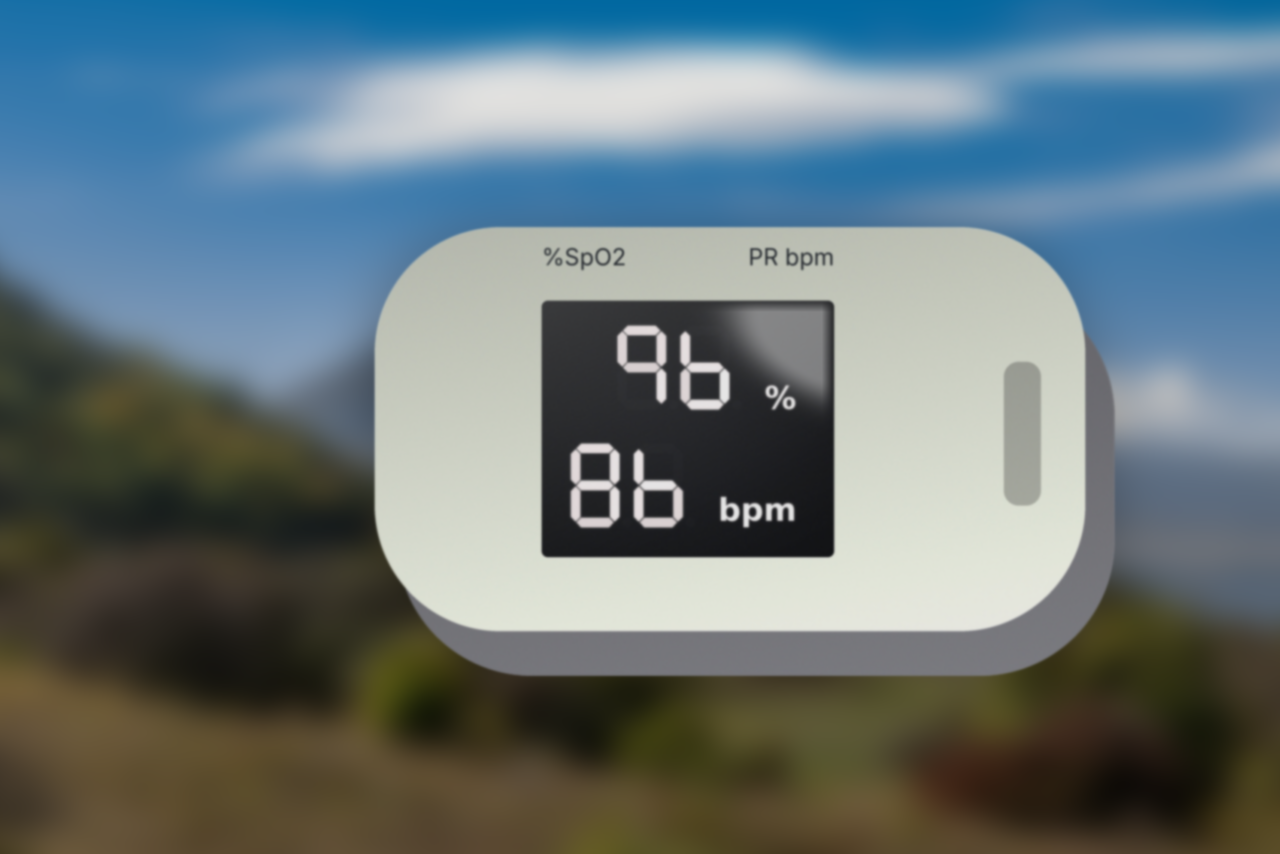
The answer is bpm 86
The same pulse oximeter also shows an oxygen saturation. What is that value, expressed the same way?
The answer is % 96
